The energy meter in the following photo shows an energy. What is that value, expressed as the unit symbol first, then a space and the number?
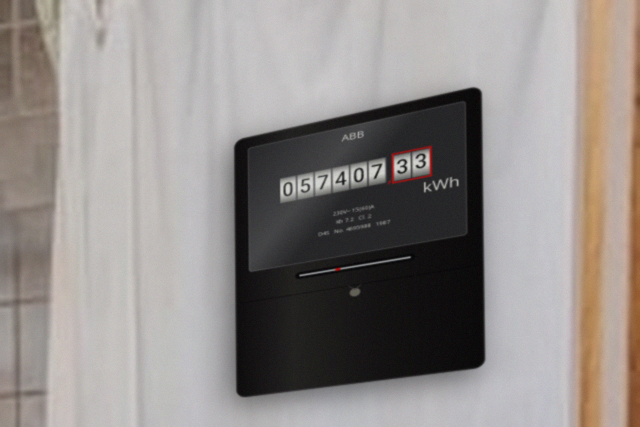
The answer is kWh 57407.33
